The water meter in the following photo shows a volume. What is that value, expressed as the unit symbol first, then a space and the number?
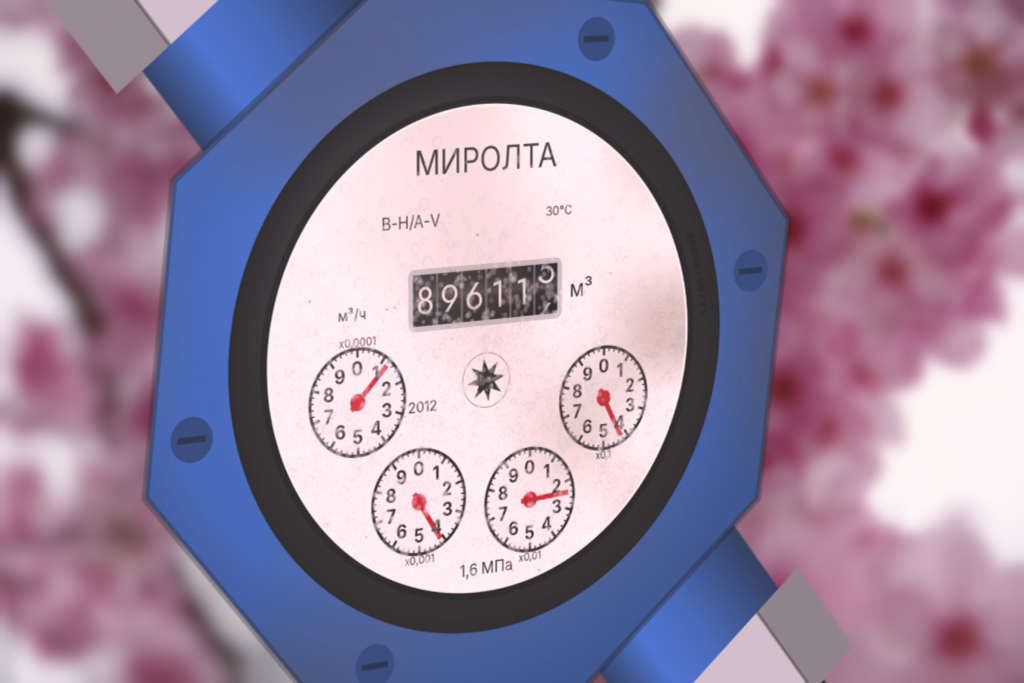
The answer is m³ 896115.4241
